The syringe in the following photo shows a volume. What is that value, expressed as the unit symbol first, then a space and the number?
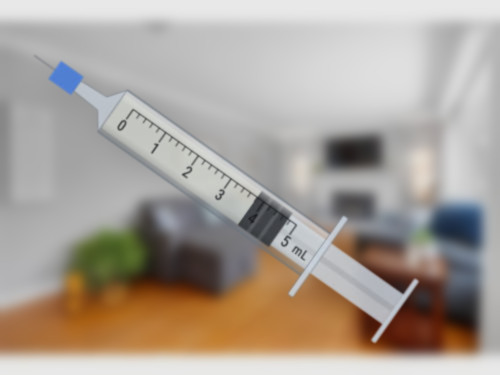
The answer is mL 3.8
